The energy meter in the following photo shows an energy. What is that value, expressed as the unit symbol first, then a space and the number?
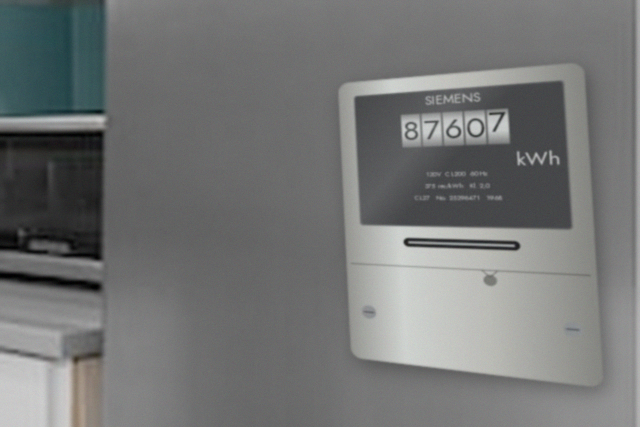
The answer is kWh 87607
